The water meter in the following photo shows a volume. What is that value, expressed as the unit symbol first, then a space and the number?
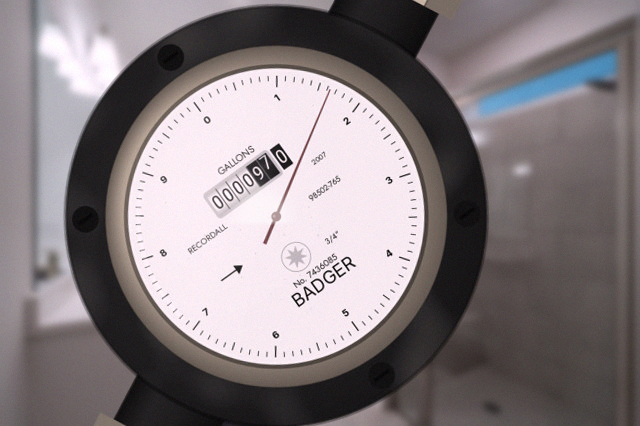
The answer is gal 971.6
